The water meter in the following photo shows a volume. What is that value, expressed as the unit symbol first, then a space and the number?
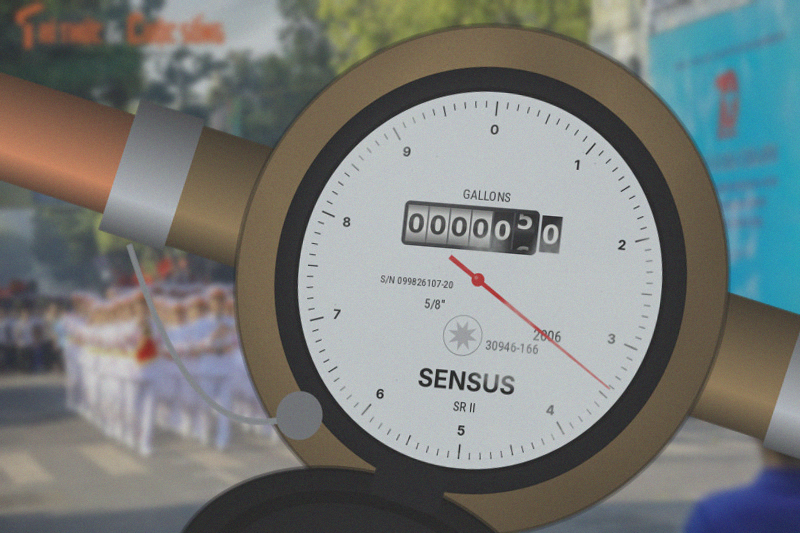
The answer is gal 53.4
